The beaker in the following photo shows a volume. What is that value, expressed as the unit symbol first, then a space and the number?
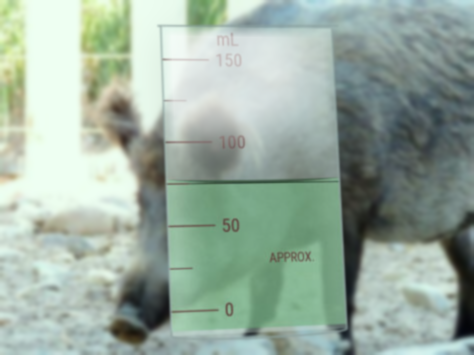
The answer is mL 75
